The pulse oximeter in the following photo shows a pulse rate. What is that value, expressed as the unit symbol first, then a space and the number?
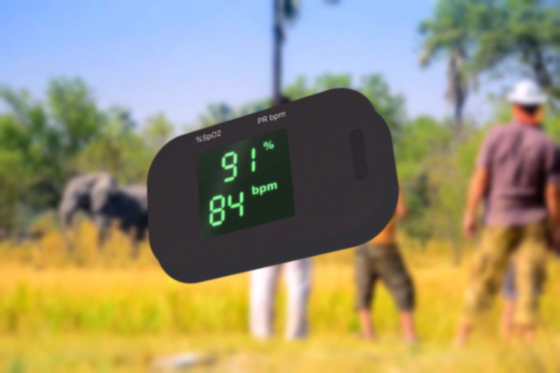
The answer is bpm 84
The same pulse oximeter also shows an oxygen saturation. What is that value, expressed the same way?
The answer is % 91
